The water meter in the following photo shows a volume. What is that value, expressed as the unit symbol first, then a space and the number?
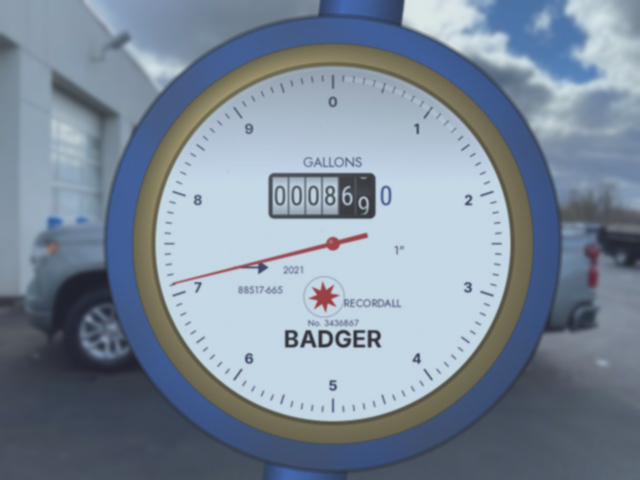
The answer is gal 8687.1
